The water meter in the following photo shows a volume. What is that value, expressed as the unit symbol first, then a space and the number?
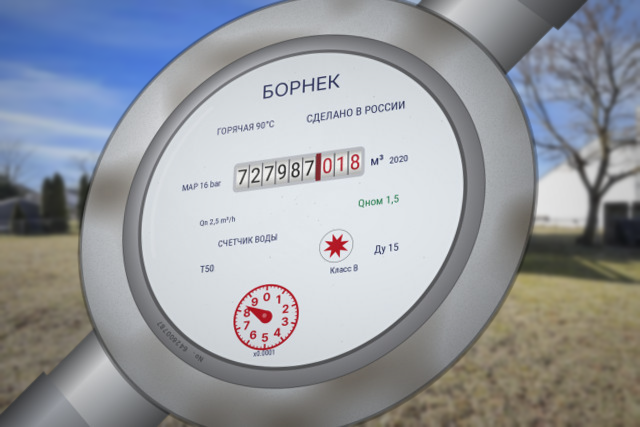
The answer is m³ 727987.0188
